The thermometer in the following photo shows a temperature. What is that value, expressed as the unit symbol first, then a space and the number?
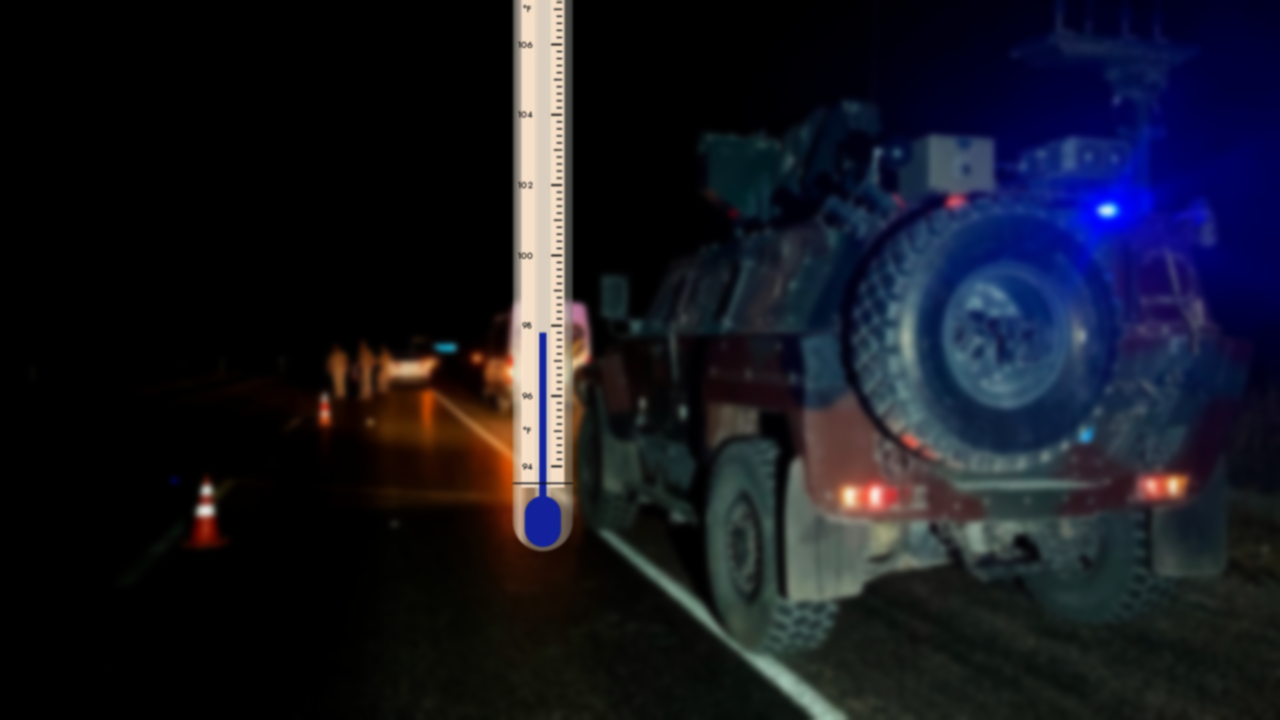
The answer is °F 97.8
